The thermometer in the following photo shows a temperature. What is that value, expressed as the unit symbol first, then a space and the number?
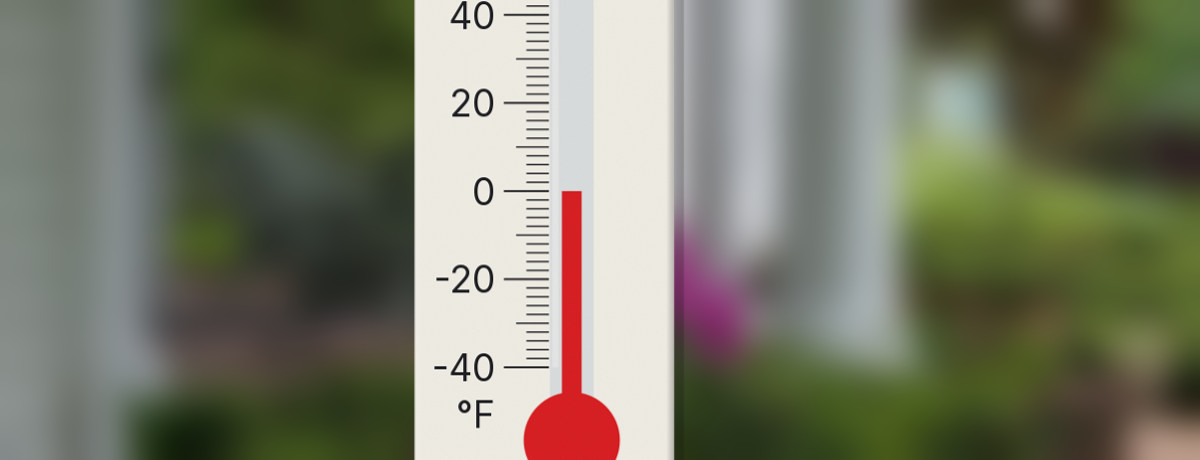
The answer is °F 0
